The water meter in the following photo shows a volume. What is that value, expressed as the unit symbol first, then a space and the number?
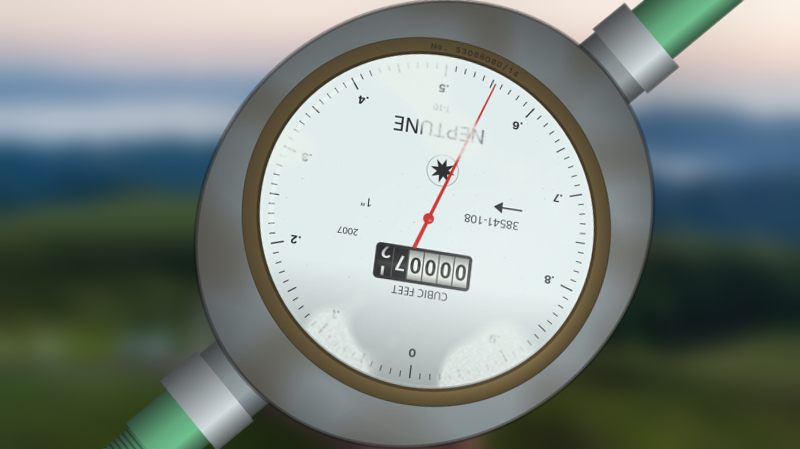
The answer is ft³ 71.55
